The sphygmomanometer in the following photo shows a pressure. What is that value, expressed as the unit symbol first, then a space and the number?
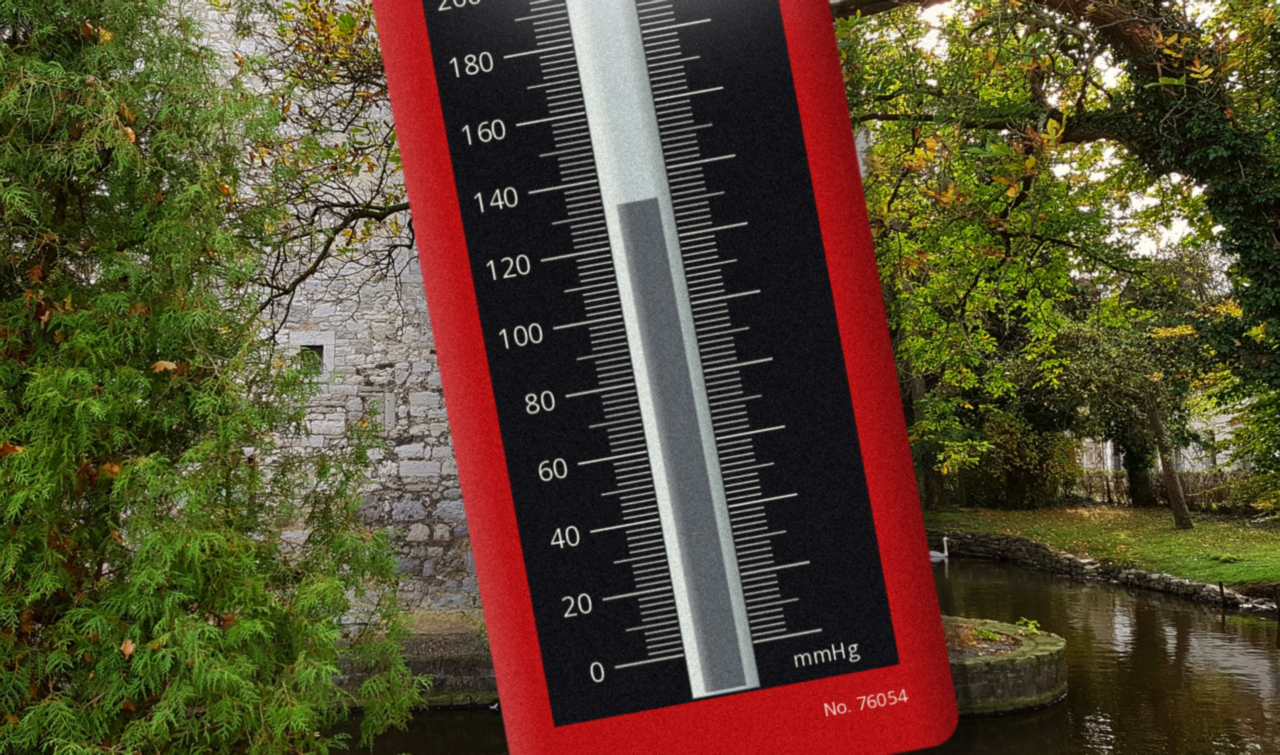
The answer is mmHg 132
